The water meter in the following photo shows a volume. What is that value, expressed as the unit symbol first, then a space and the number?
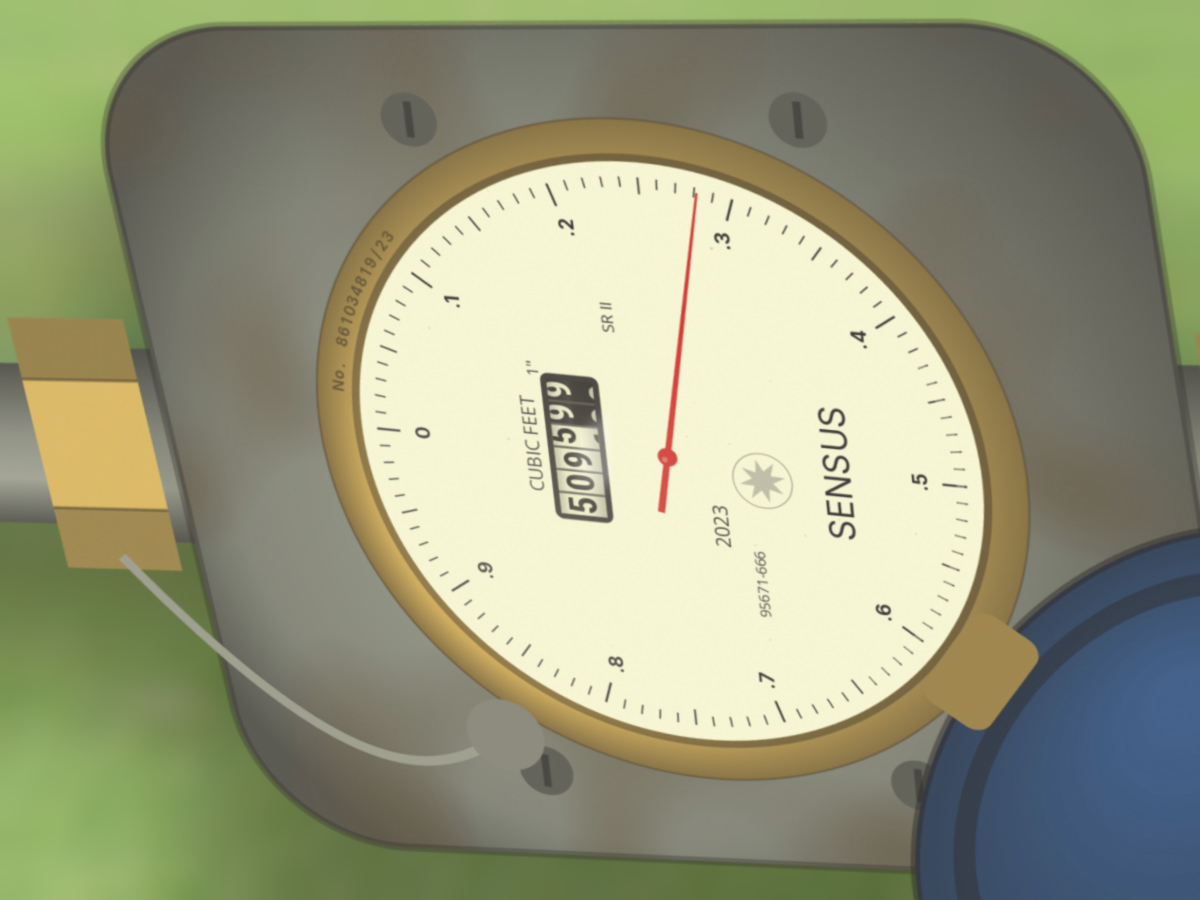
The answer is ft³ 509599.28
